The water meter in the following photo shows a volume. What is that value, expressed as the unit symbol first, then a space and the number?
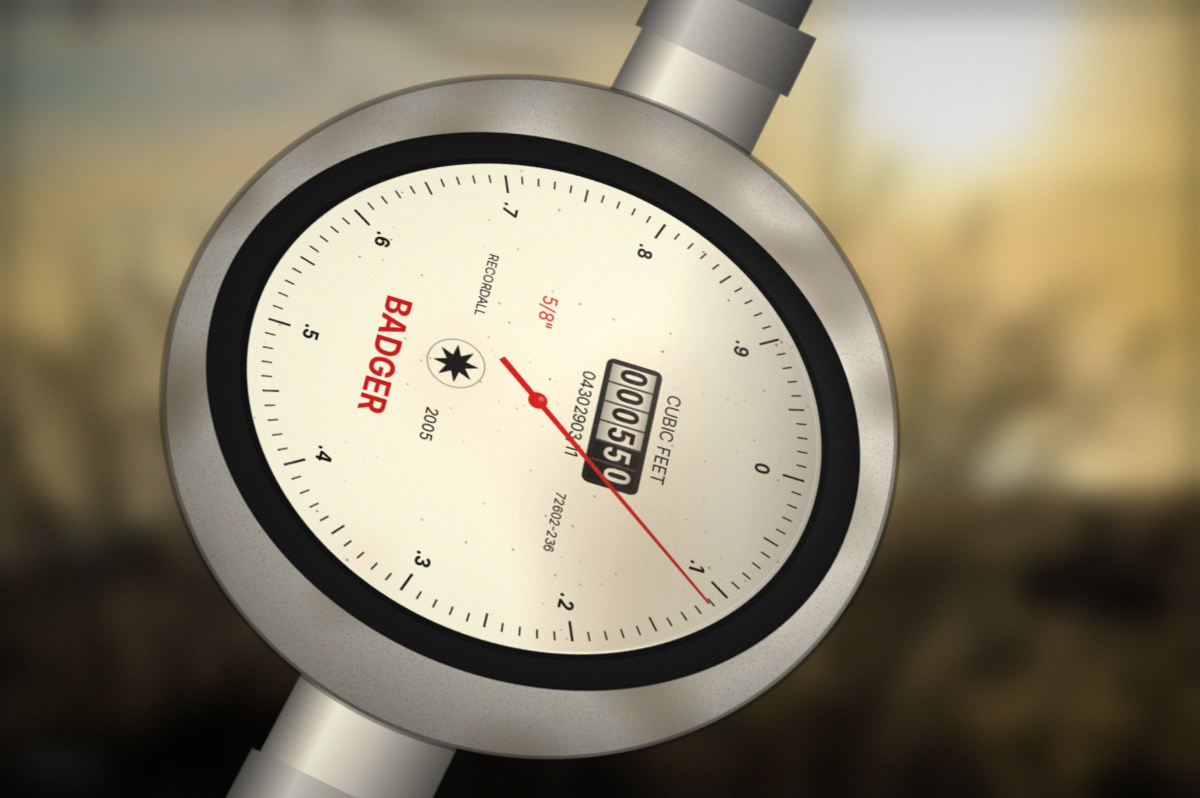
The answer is ft³ 550.11
